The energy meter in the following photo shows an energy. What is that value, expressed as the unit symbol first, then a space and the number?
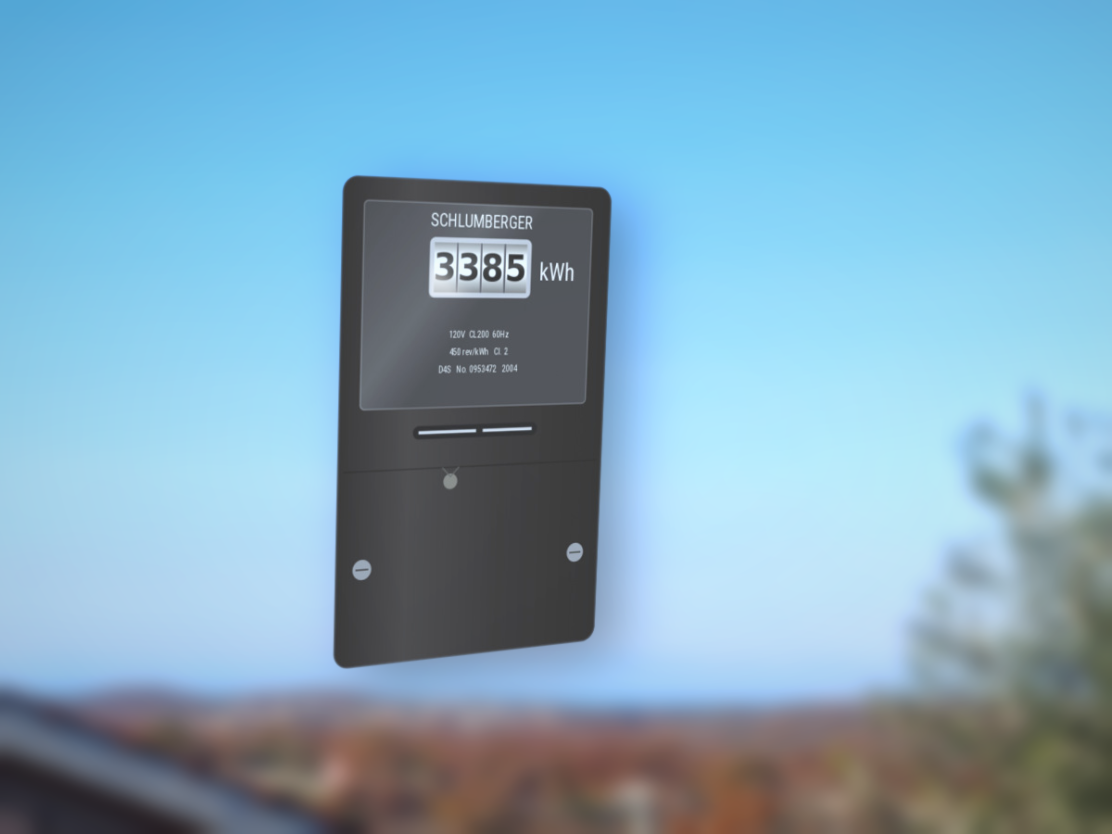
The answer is kWh 3385
